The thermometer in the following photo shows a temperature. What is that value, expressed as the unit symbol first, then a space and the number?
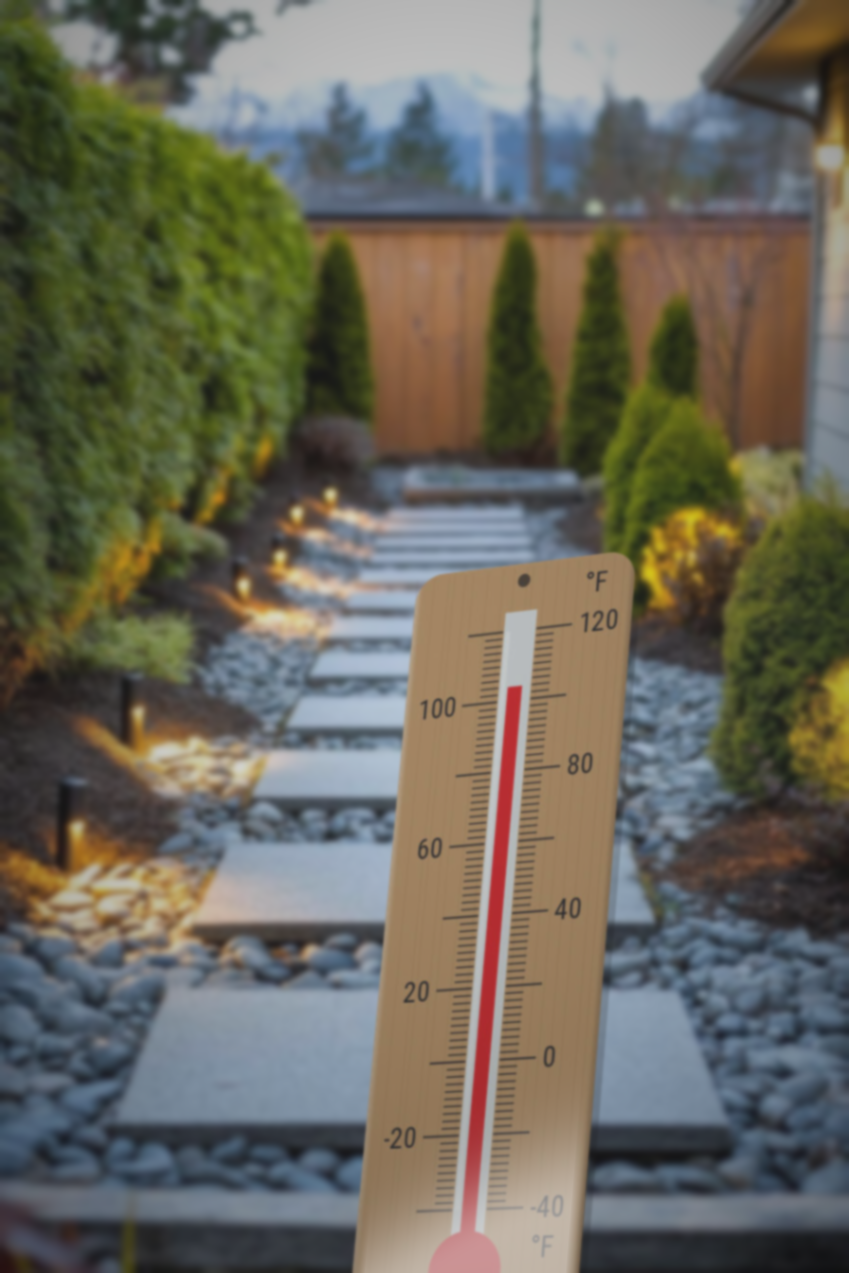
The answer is °F 104
